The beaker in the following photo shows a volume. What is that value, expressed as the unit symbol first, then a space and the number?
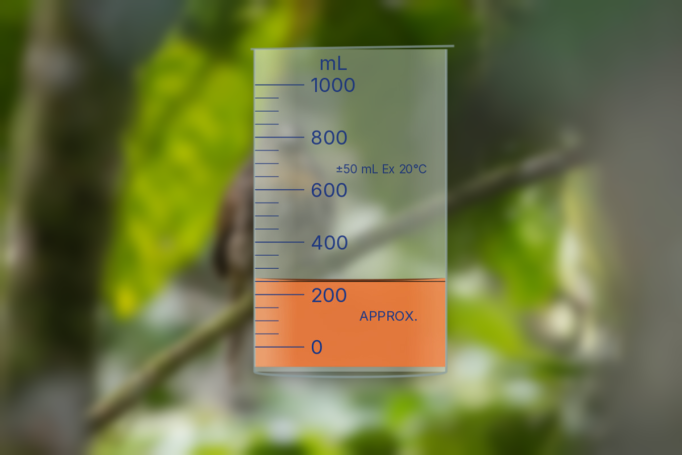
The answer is mL 250
